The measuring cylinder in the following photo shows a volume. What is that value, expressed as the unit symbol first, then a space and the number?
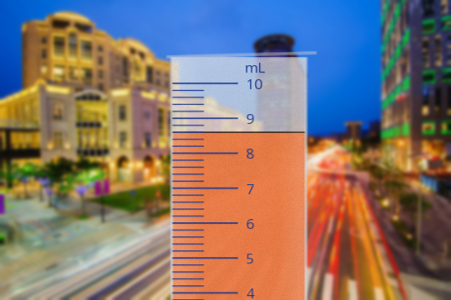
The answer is mL 8.6
